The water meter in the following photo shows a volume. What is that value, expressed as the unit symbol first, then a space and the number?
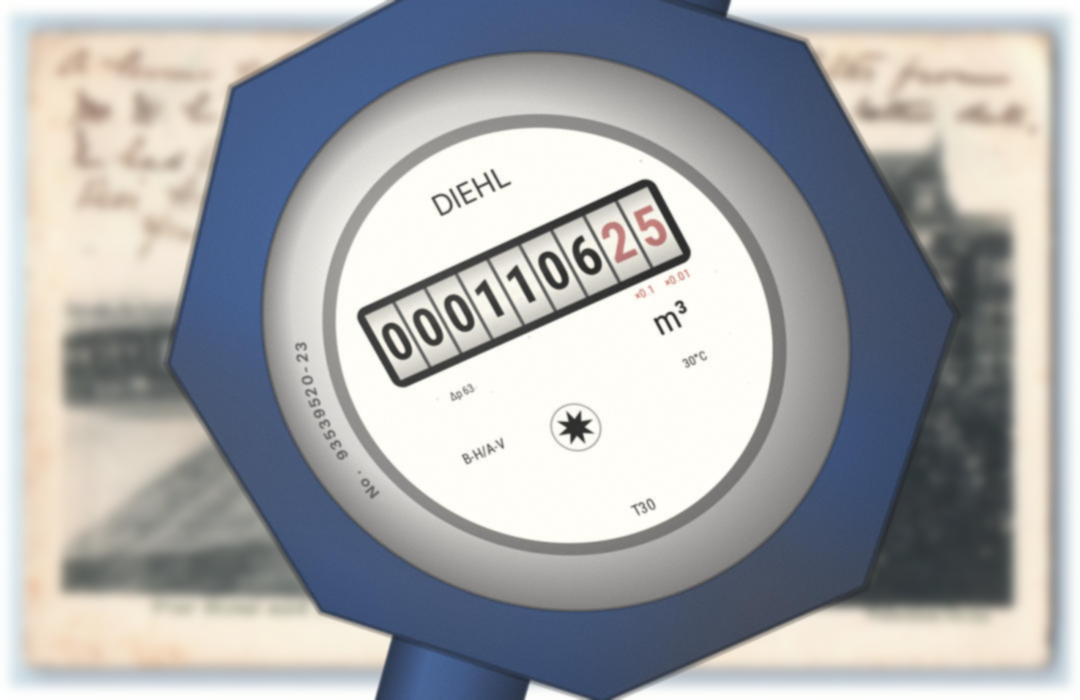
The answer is m³ 1106.25
